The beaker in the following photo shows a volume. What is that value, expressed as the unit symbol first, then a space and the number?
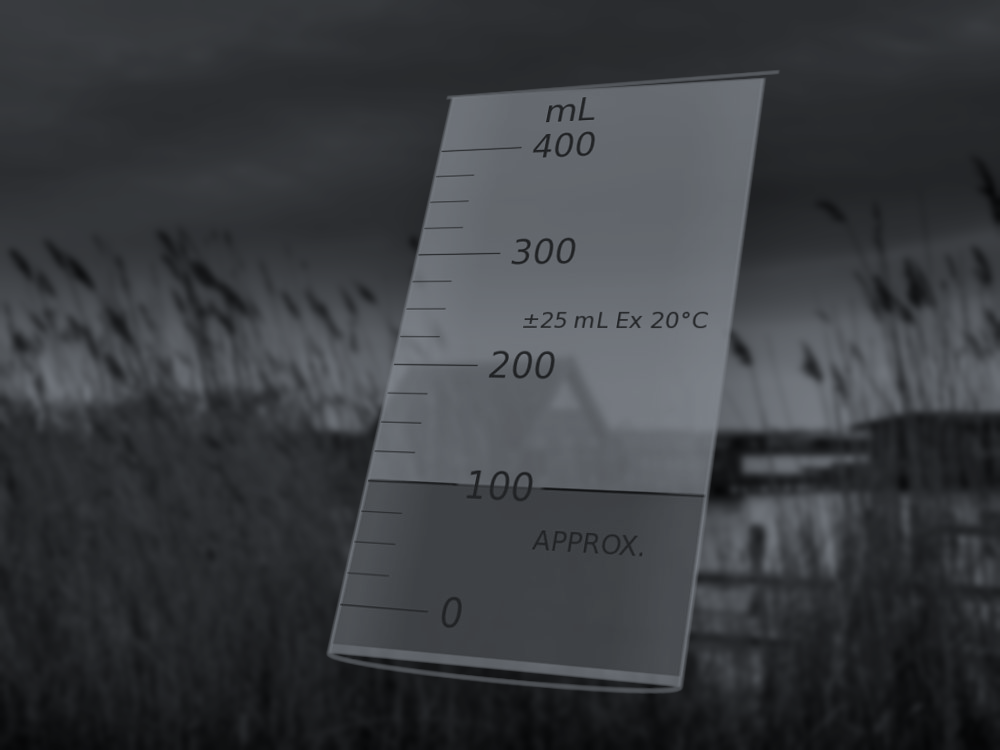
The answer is mL 100
